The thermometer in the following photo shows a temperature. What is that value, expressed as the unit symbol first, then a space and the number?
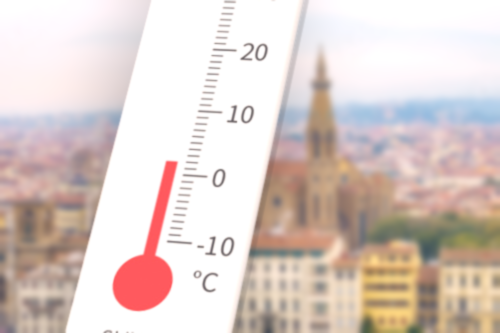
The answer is °C 2
